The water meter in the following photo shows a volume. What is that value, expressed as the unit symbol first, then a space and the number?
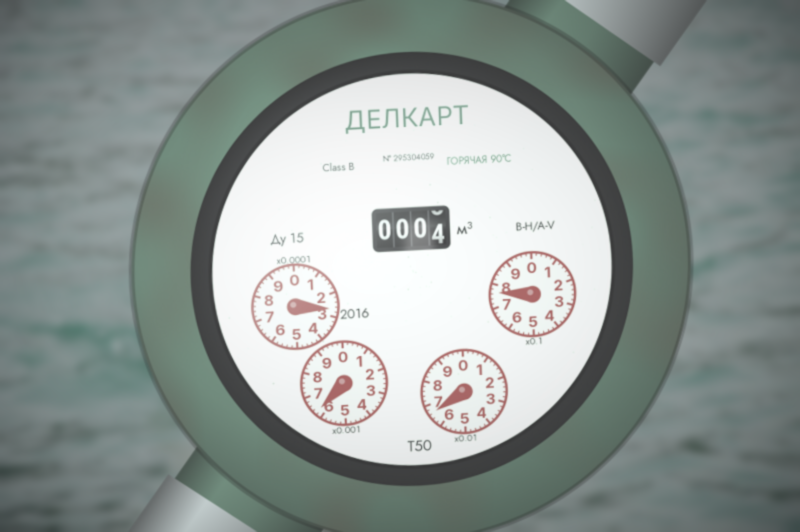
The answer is m³ 3.7662
